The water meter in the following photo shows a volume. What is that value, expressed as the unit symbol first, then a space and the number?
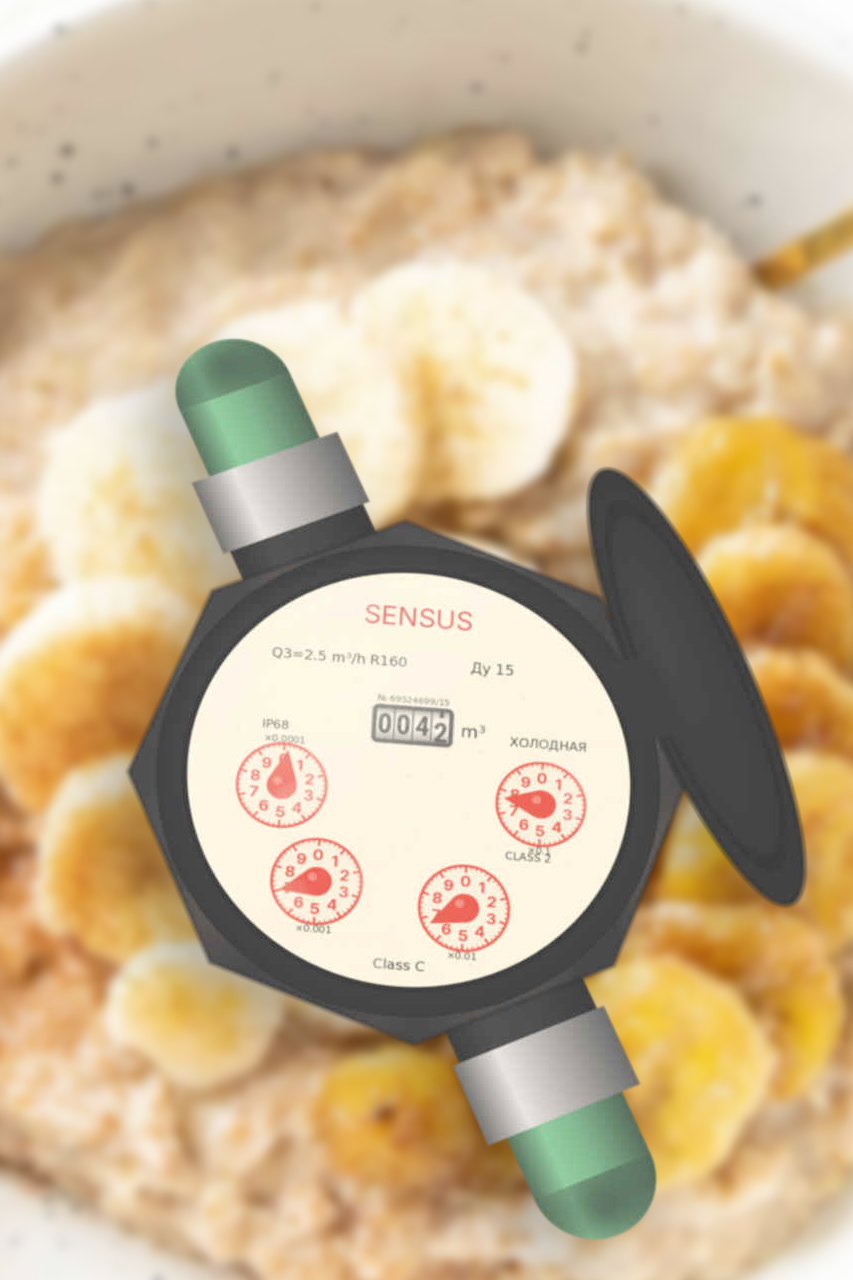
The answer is m³ 41.7670
